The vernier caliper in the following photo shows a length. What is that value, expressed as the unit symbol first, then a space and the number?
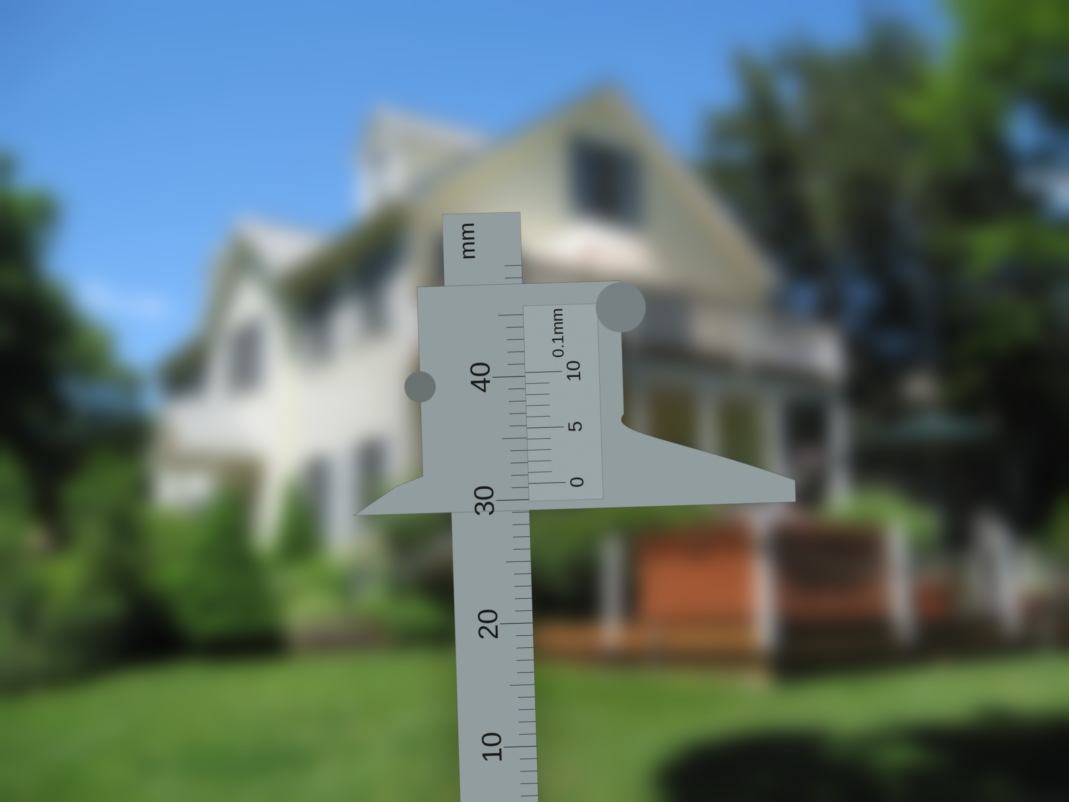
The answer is mm 31.3
